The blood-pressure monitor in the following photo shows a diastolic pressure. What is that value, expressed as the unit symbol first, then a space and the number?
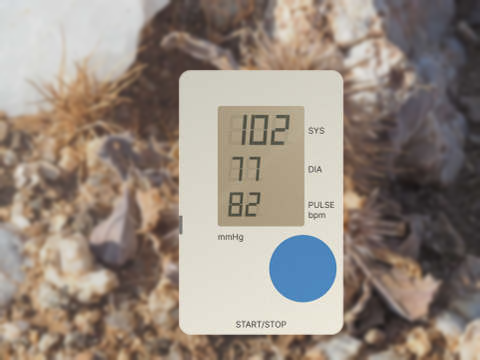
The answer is mmHg 77
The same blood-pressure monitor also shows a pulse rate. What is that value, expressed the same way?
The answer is bpm 82
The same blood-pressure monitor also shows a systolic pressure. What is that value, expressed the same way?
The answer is mmHg 102
